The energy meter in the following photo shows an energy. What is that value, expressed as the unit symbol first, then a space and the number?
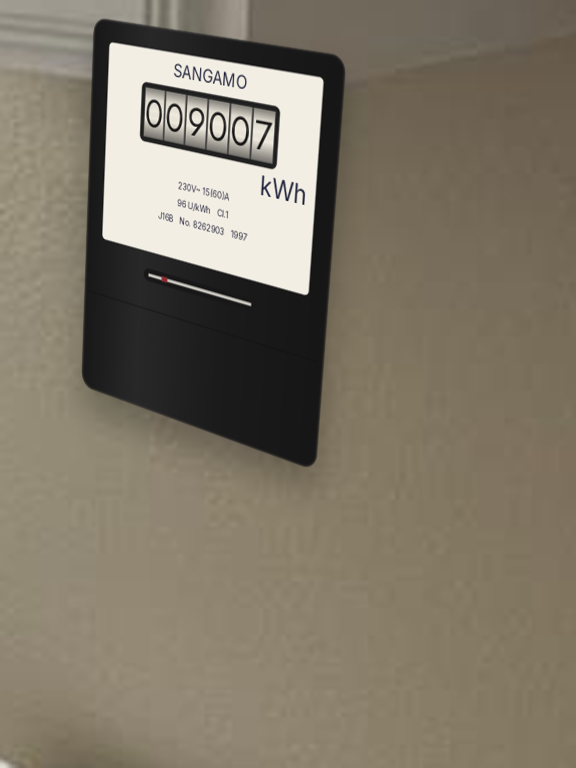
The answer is kWh 9007
